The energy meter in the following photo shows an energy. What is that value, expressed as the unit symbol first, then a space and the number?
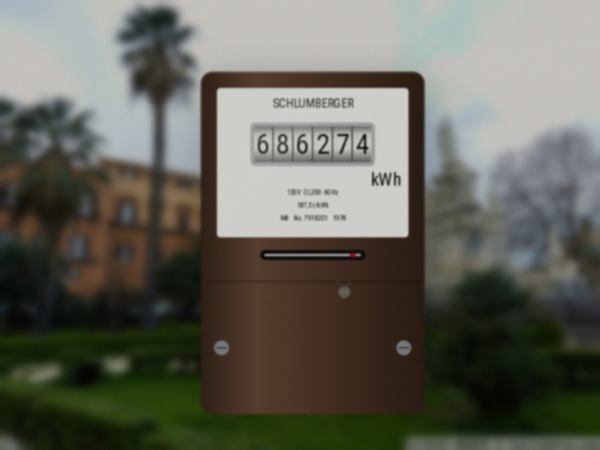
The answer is kWh 686274
